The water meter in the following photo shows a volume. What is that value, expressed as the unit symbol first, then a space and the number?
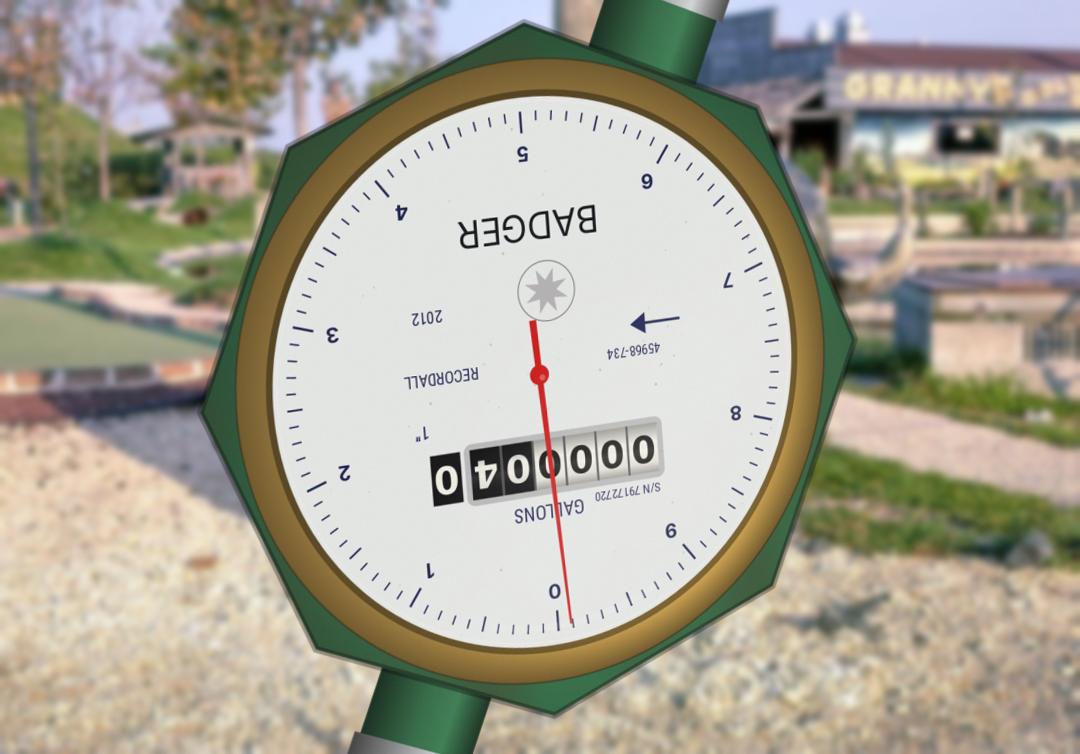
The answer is gal 39.9
